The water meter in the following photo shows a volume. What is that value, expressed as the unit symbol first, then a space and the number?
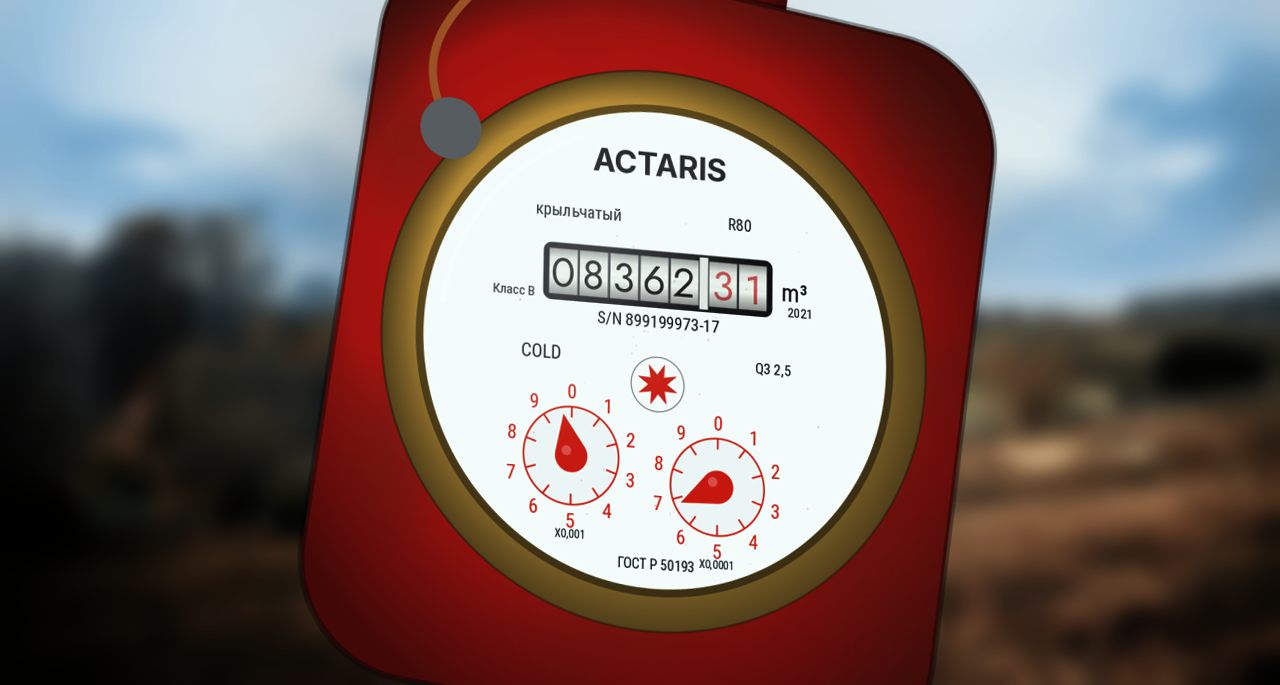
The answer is m³ 8362.3096
